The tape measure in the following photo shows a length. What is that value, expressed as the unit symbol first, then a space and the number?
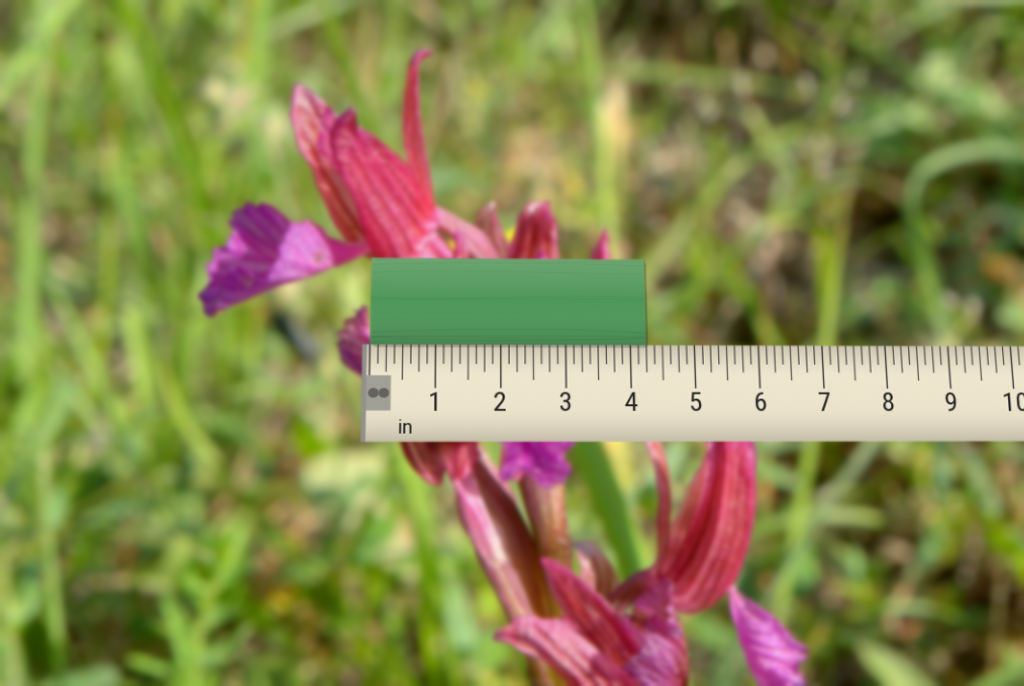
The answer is in 4.25
